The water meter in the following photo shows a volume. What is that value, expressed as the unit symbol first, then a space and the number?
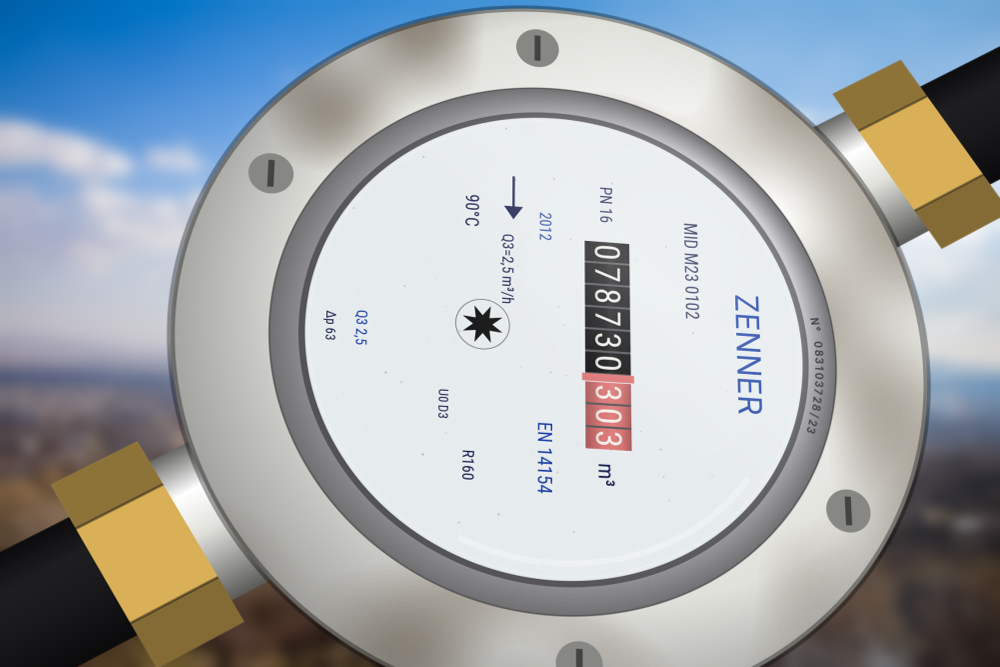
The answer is m³ 78730.303
